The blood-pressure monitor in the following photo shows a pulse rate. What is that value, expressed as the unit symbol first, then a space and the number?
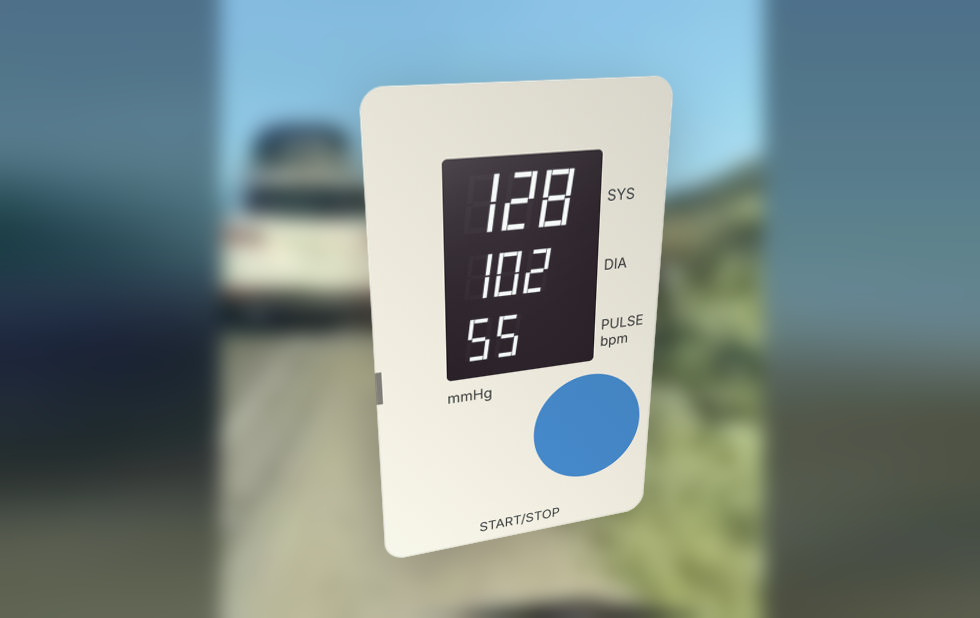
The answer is bpm 55
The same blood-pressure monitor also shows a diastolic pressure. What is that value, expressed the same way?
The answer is mmHg 102
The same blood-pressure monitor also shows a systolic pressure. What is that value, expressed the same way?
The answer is mmHg 128
